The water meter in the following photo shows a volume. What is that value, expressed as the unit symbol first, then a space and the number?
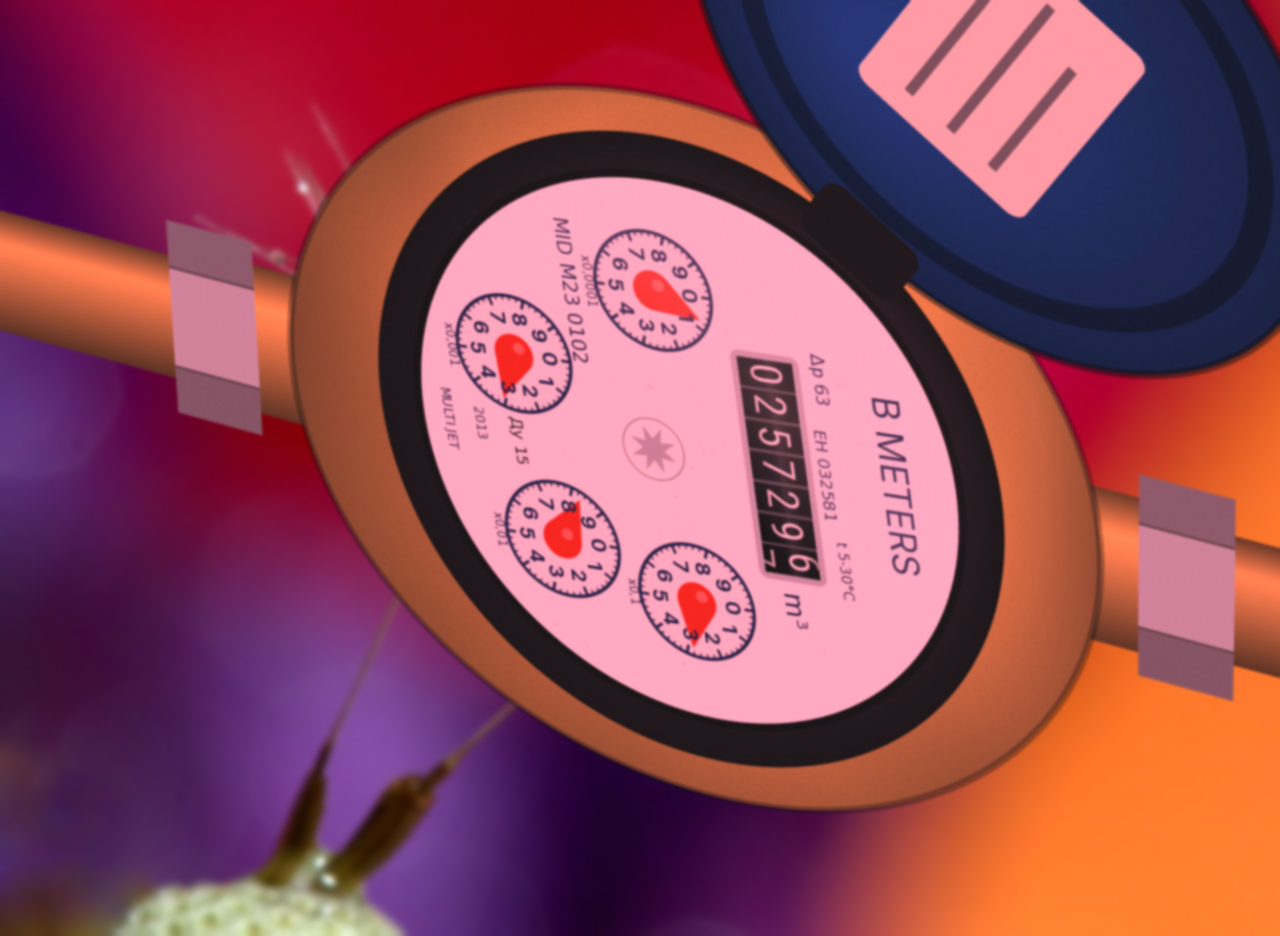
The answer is m³ 257296.2830
